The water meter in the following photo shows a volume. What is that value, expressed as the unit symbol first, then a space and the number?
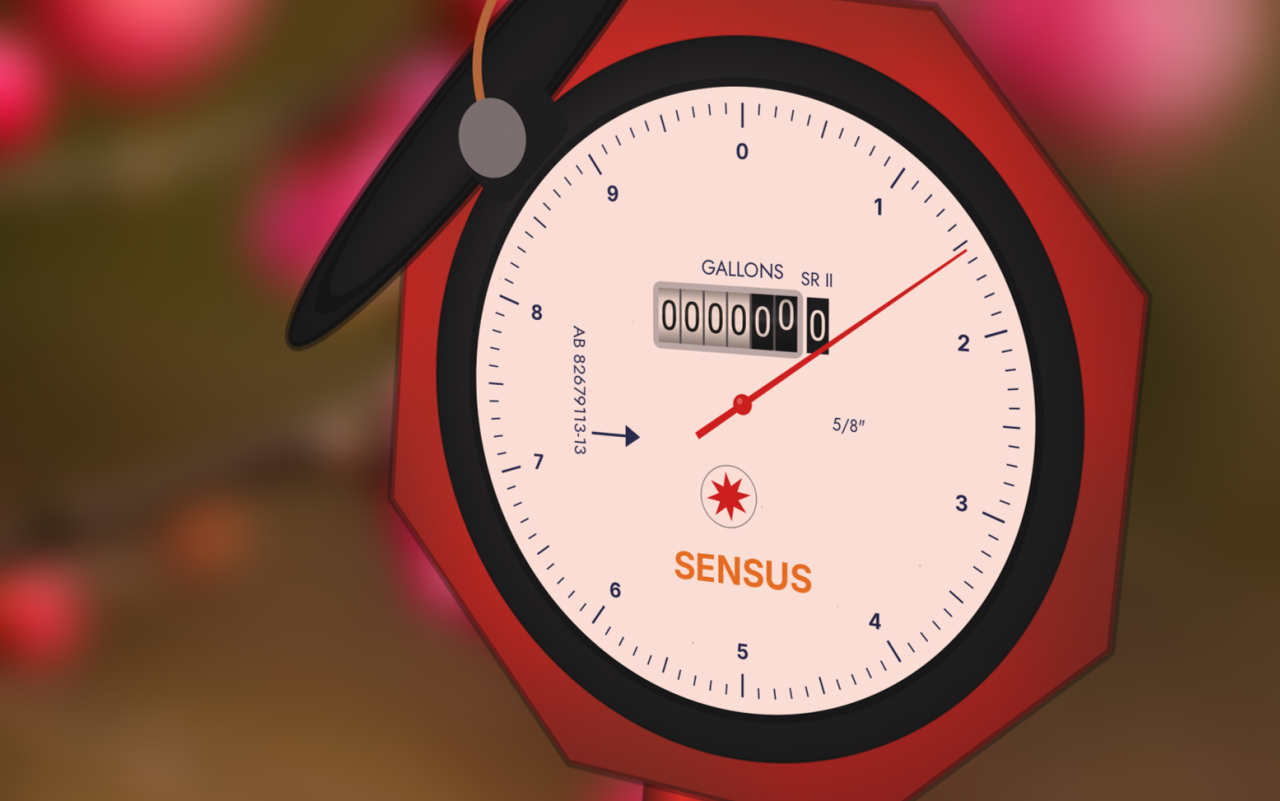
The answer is gal 1.5
